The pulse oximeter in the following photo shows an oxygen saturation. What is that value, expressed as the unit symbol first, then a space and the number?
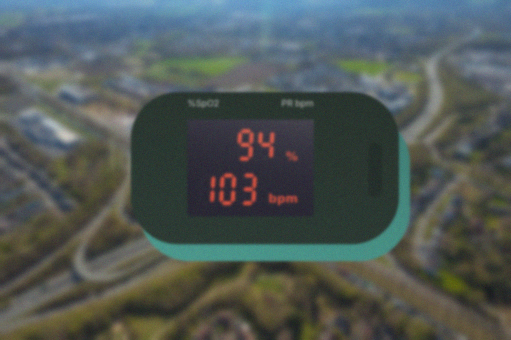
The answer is % 94
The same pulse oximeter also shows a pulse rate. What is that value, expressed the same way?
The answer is bpm 103
